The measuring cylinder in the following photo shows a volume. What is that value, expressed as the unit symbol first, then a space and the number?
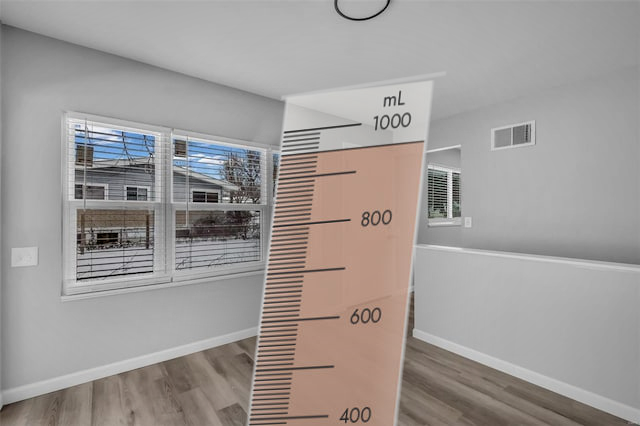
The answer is mL 950
